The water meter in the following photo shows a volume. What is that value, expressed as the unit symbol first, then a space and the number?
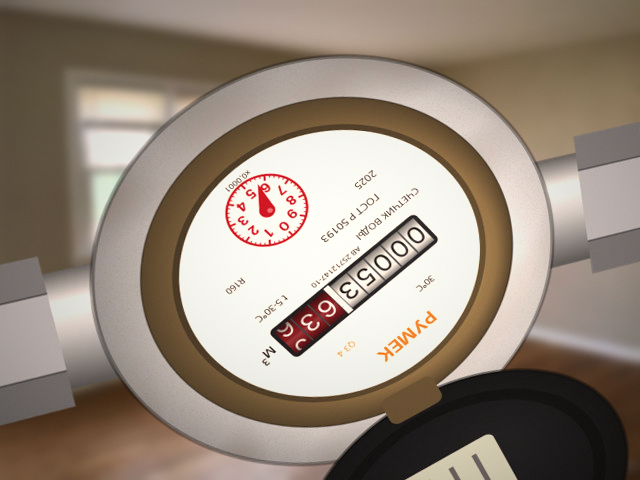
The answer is m³ 53.6355
